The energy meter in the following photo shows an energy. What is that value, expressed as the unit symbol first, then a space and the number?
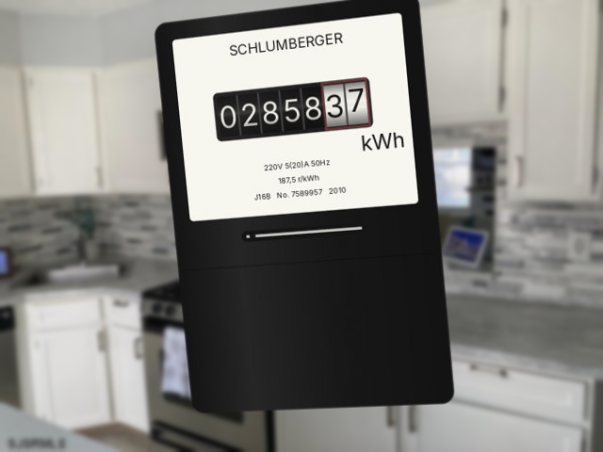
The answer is kWh 2858.37
